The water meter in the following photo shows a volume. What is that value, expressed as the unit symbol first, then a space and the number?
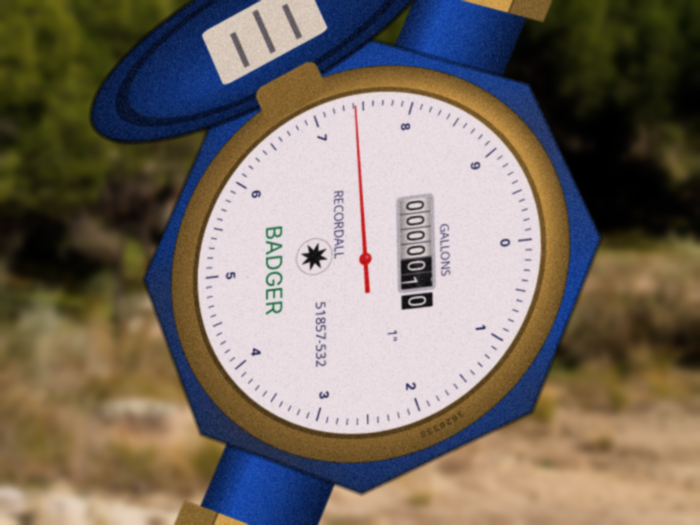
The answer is gal 7.4
